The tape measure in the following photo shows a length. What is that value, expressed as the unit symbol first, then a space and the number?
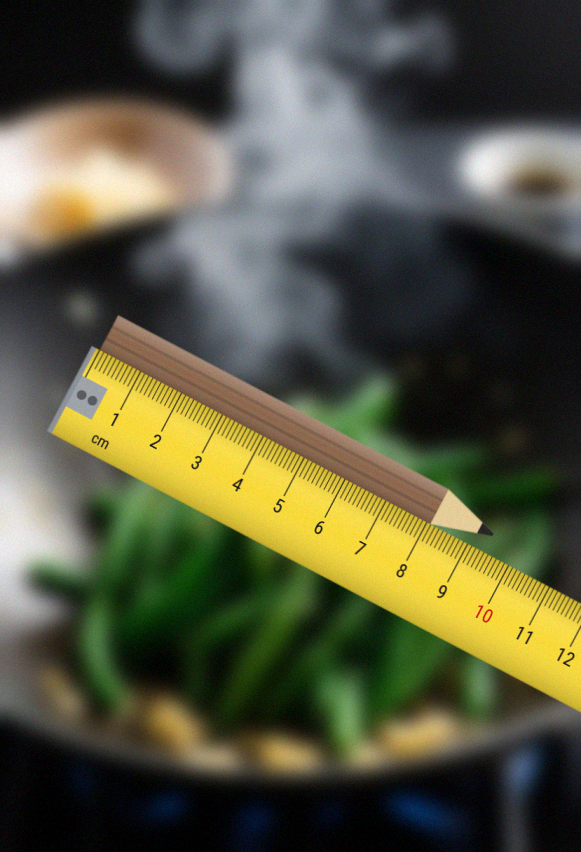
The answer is cm 9.4
